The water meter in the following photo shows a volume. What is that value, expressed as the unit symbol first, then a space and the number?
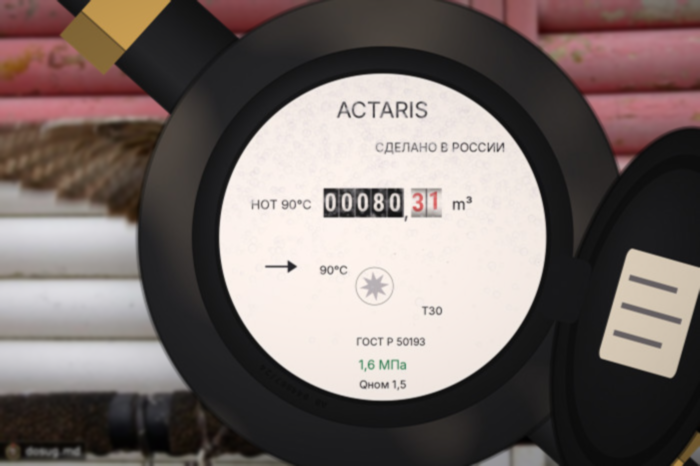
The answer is m³ 80.31
